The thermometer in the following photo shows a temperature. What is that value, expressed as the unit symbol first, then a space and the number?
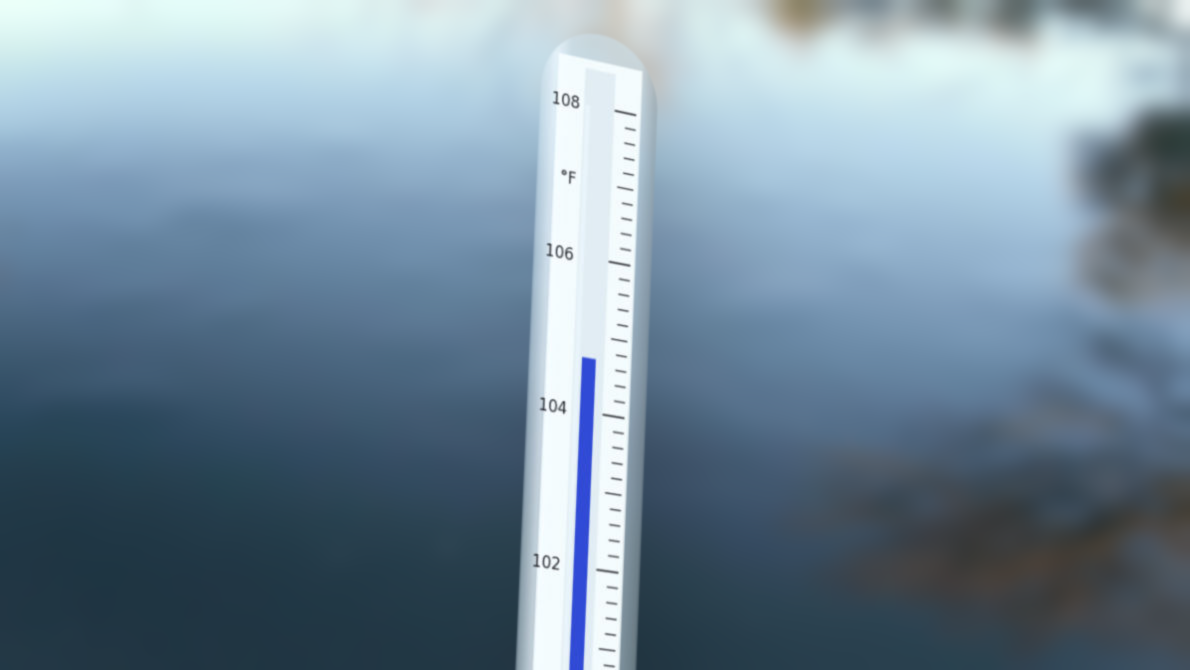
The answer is °F 104.7
